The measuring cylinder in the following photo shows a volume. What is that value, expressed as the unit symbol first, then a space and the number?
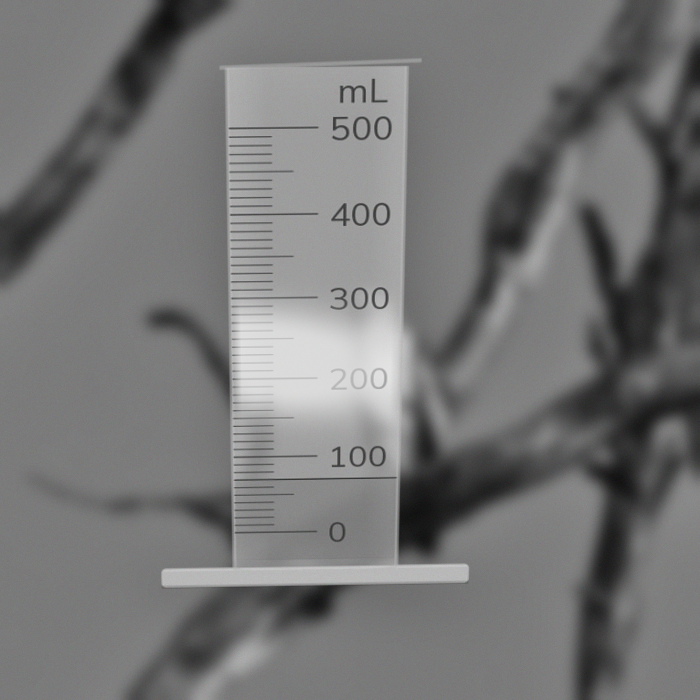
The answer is mL 70
